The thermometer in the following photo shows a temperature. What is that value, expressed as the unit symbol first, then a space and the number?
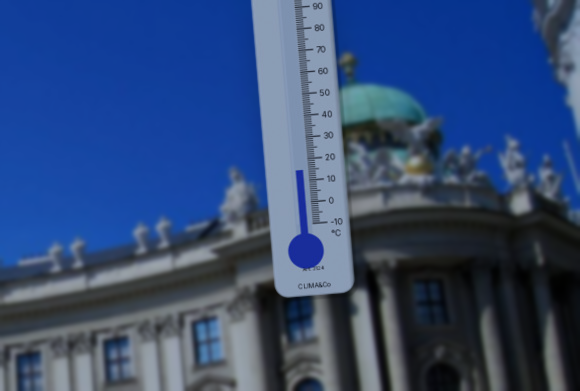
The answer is °C 15
